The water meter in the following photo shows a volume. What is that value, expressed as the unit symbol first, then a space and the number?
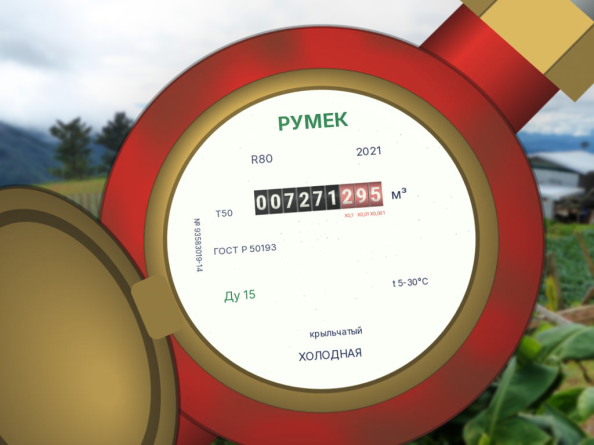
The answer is m³ 7271.295
